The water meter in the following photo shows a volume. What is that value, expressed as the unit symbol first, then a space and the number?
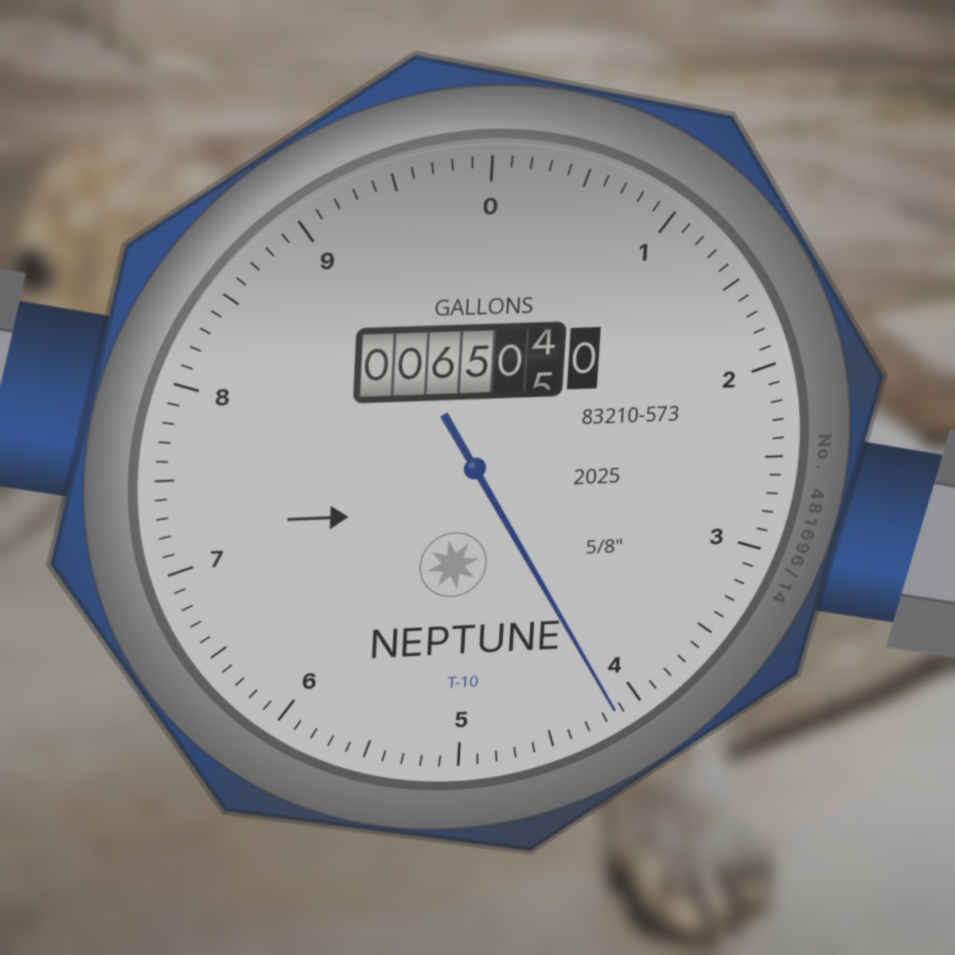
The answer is gal 65044.1
